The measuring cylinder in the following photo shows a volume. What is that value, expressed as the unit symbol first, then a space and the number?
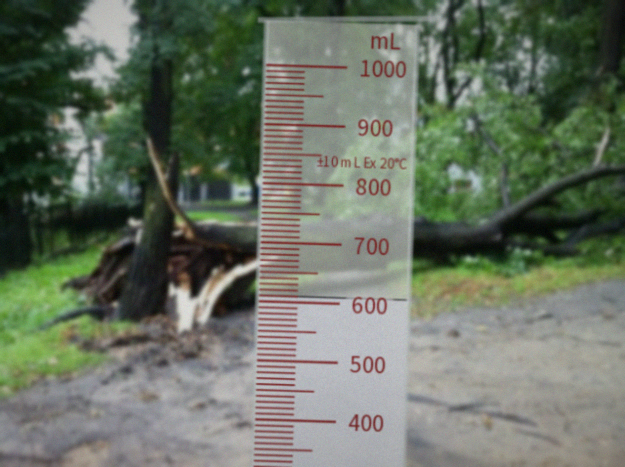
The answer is mL 610
